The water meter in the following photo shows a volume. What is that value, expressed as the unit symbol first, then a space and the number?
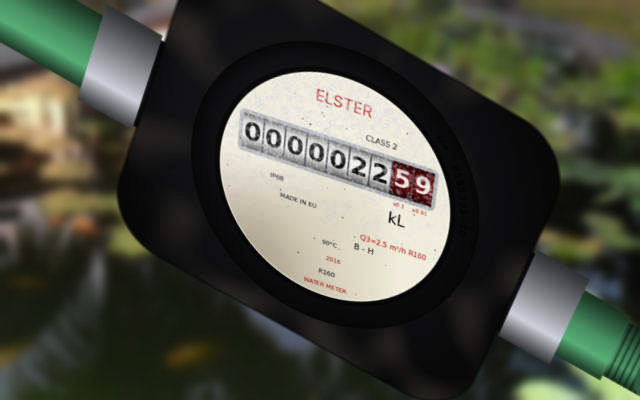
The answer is kL 22.59
